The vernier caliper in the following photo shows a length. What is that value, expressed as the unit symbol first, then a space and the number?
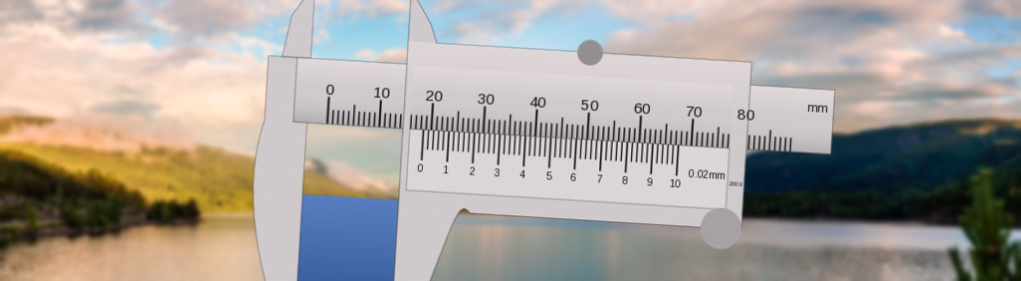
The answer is mm 18.5
